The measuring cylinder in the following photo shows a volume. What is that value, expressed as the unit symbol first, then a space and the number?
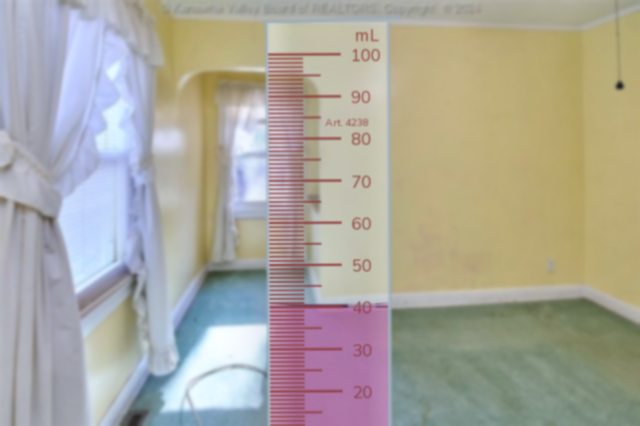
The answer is mL 40
